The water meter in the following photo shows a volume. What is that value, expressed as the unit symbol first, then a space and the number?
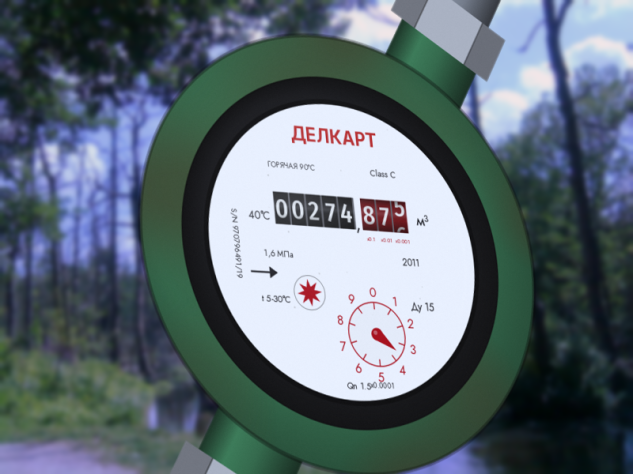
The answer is m³ 274.8753
